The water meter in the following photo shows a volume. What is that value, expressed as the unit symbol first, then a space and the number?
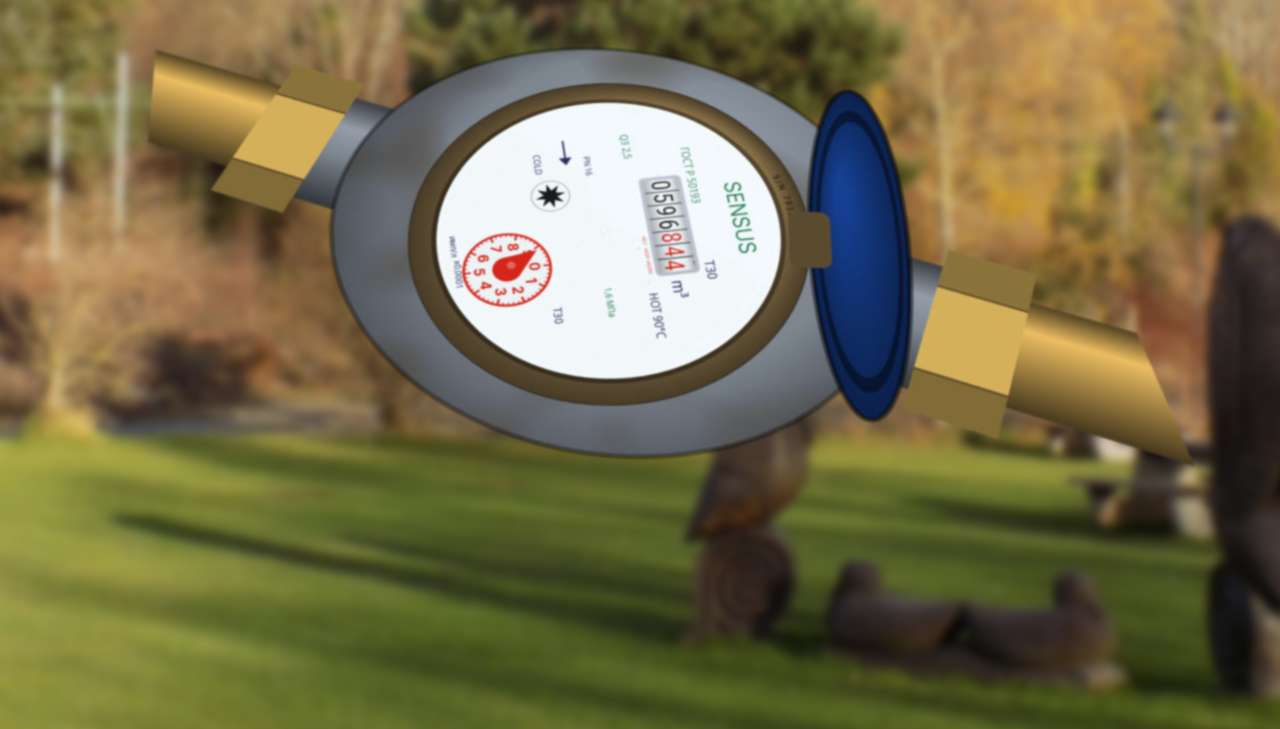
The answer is m³ 596.8439
